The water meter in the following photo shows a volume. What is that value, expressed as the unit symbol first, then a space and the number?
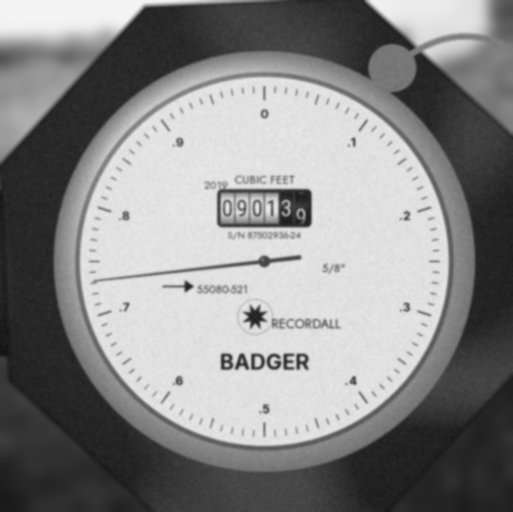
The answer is ft³ 90138.73
